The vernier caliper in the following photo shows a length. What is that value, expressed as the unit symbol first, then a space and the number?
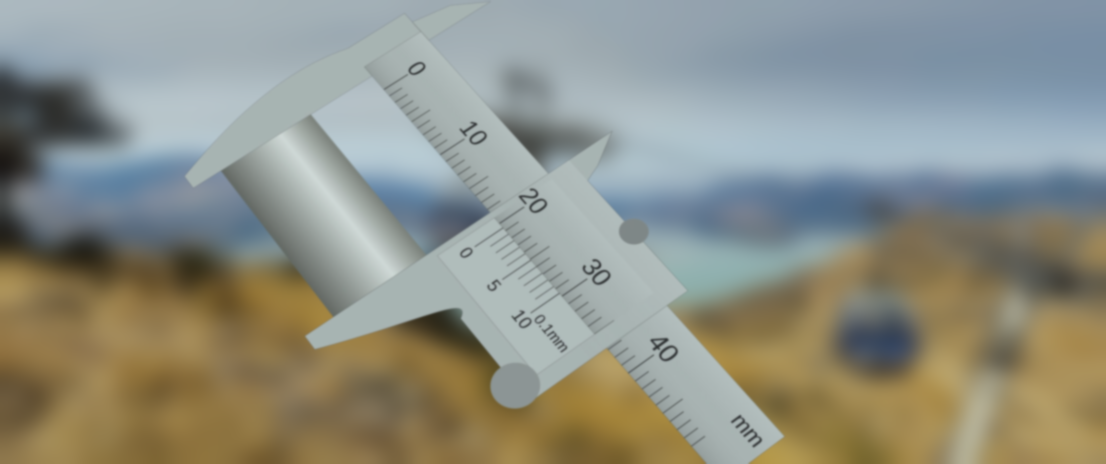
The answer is mm 20.6
